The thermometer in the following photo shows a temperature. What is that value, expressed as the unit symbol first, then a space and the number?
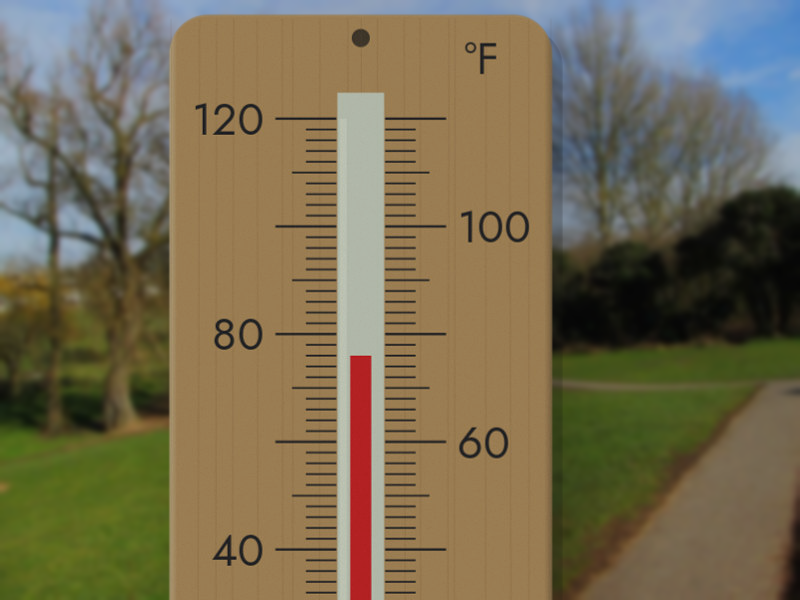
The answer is °F 76
